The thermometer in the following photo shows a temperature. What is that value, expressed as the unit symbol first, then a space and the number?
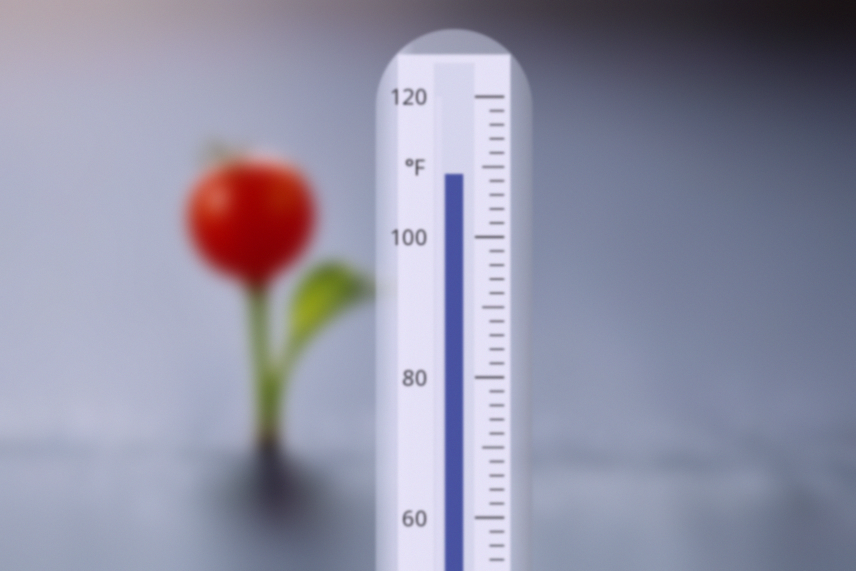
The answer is °F 109
